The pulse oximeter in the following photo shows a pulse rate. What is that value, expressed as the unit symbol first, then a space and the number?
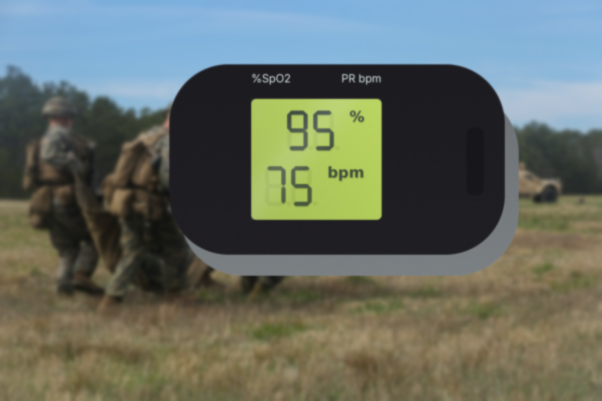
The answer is bpm 75
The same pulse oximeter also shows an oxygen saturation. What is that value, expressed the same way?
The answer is % 95
